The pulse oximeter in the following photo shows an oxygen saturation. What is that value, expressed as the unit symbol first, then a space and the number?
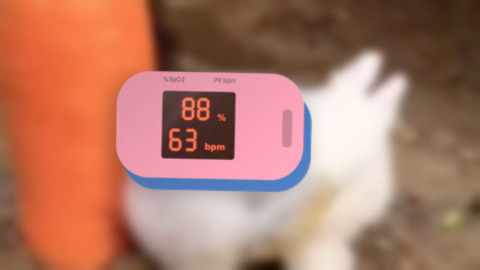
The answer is % 88
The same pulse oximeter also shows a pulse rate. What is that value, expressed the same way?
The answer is bpm 63
